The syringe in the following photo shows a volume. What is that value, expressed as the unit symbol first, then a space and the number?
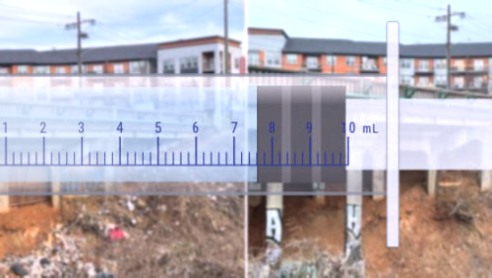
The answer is mL 7.6
